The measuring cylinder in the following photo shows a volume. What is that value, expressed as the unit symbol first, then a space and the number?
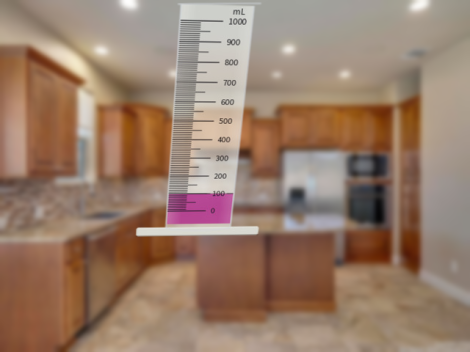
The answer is mL 100
